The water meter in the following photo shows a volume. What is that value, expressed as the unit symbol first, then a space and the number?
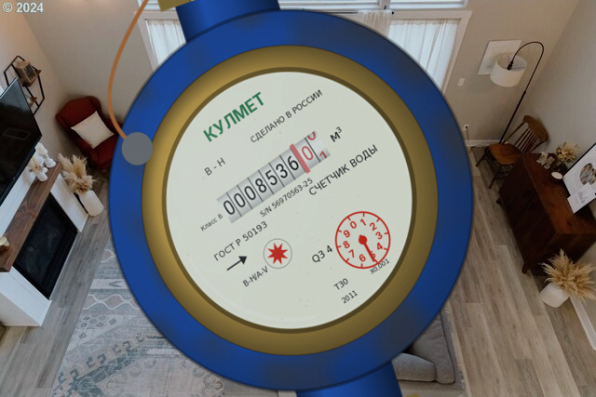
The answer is m³ 8536.005
